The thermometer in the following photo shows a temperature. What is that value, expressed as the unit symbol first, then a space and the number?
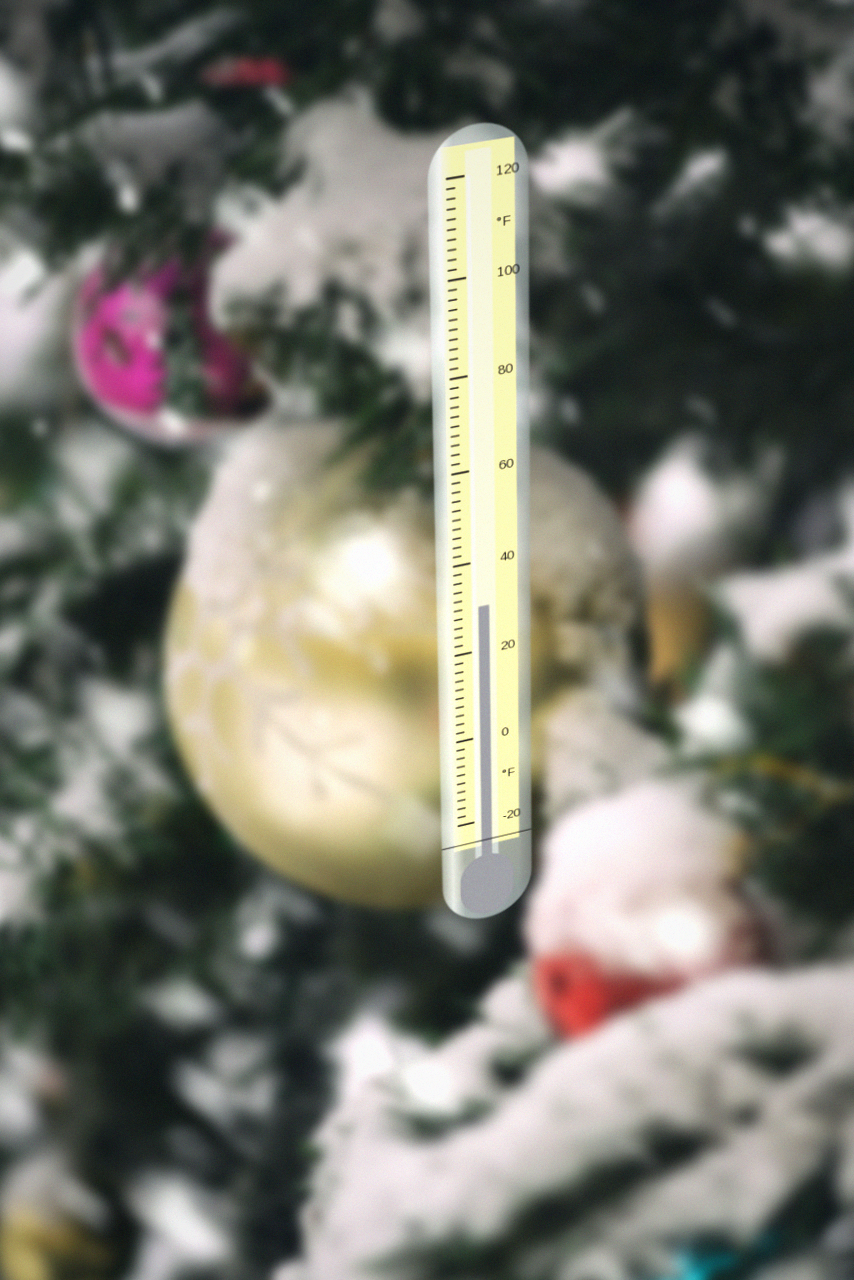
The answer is °F 30
